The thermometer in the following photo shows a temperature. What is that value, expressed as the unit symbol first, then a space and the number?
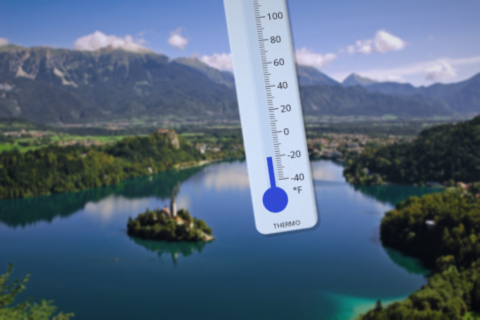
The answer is °F -20
